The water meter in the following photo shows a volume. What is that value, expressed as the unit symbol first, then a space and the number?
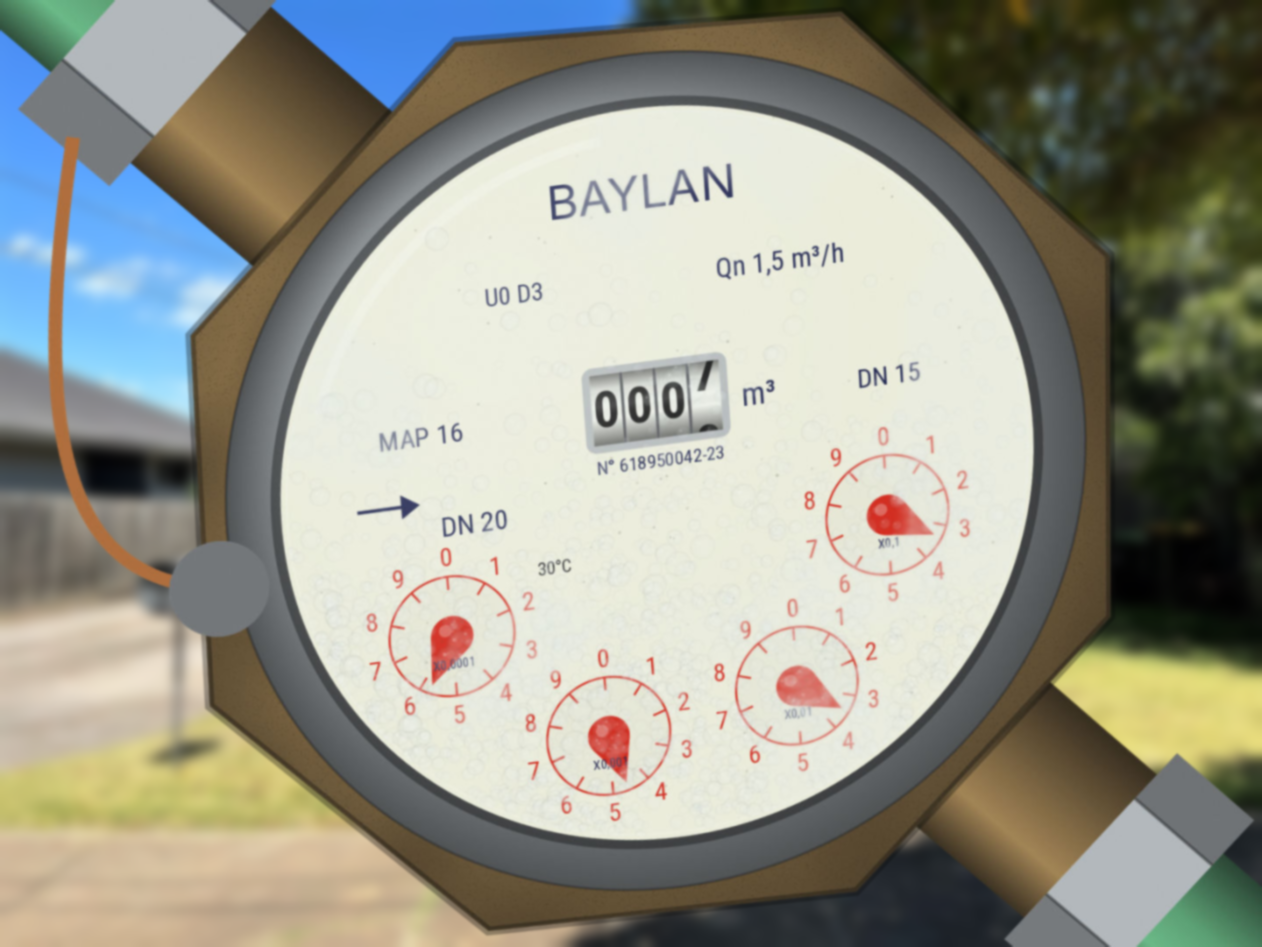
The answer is m³ 7.3345
